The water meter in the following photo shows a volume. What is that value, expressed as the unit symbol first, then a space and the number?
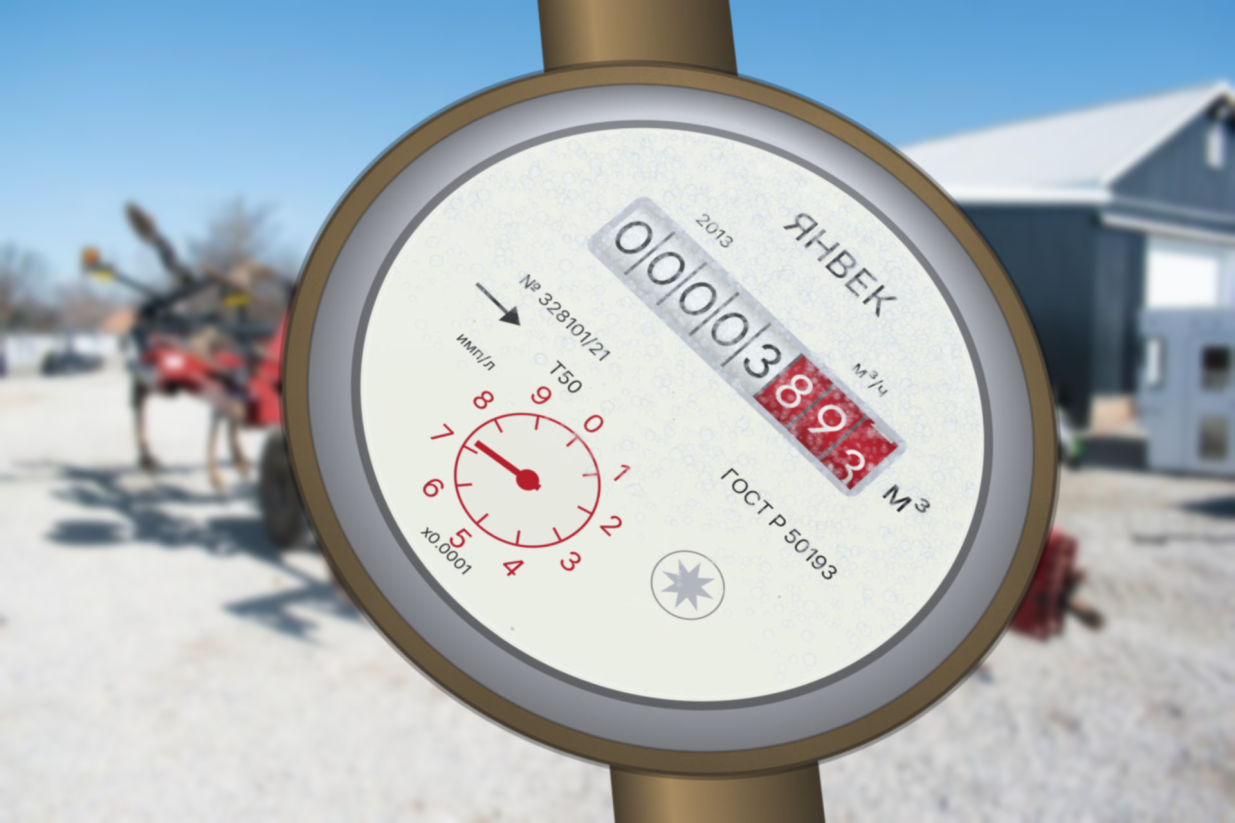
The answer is m³ 3.8927
